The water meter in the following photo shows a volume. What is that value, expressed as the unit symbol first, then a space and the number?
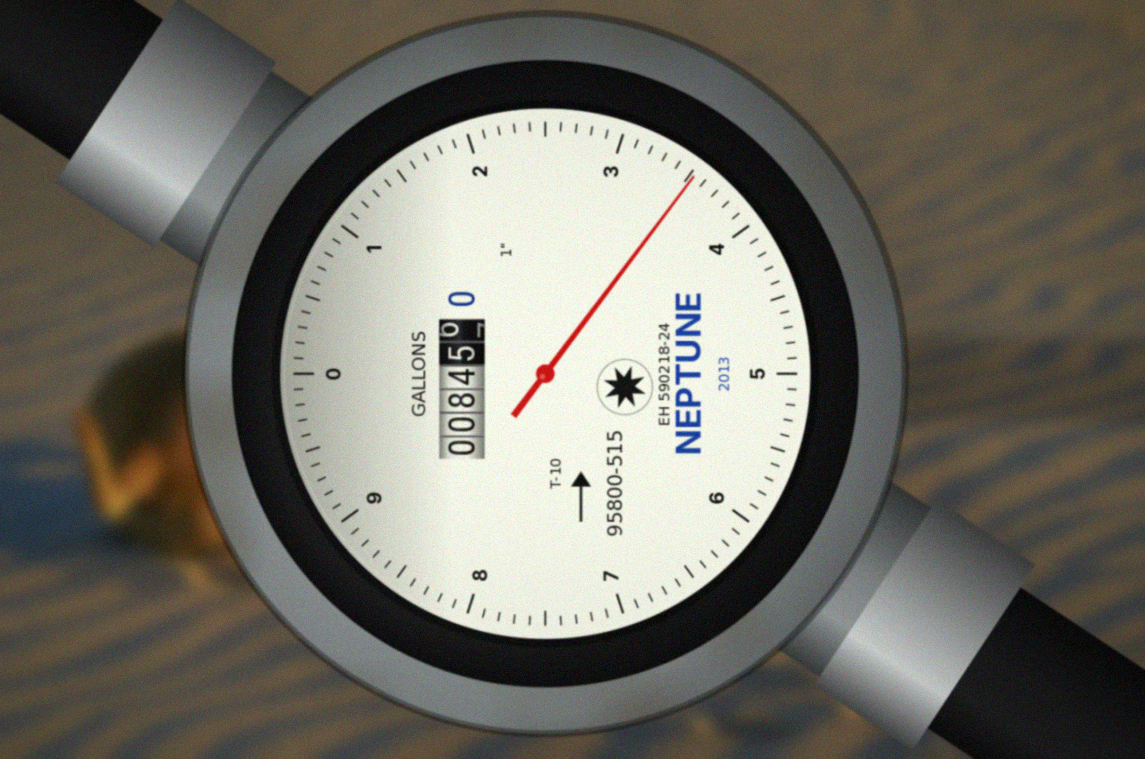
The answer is gal 84563.5
